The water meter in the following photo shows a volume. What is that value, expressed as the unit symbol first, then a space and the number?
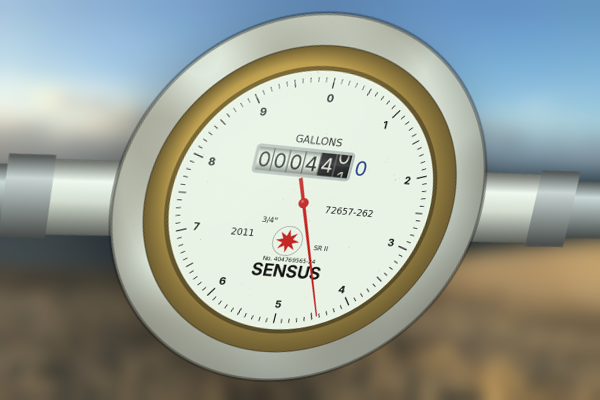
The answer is gal 4404.4
